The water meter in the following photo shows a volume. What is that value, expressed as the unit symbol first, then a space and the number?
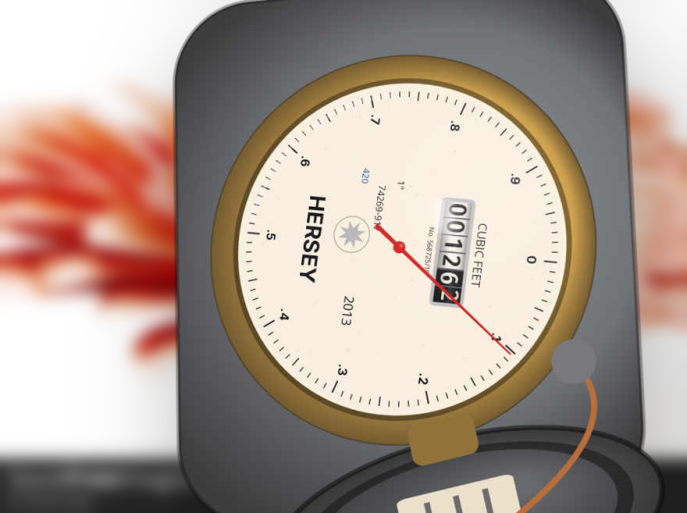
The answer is ft³ 1262.10
